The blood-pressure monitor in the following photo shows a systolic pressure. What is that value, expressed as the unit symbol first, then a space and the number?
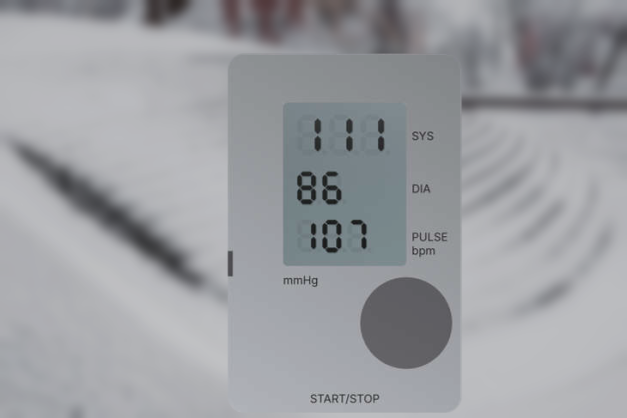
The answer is mmHg 111
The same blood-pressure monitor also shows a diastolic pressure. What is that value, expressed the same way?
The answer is mmHg 86
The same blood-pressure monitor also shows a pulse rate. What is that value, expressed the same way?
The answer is bpm 107
